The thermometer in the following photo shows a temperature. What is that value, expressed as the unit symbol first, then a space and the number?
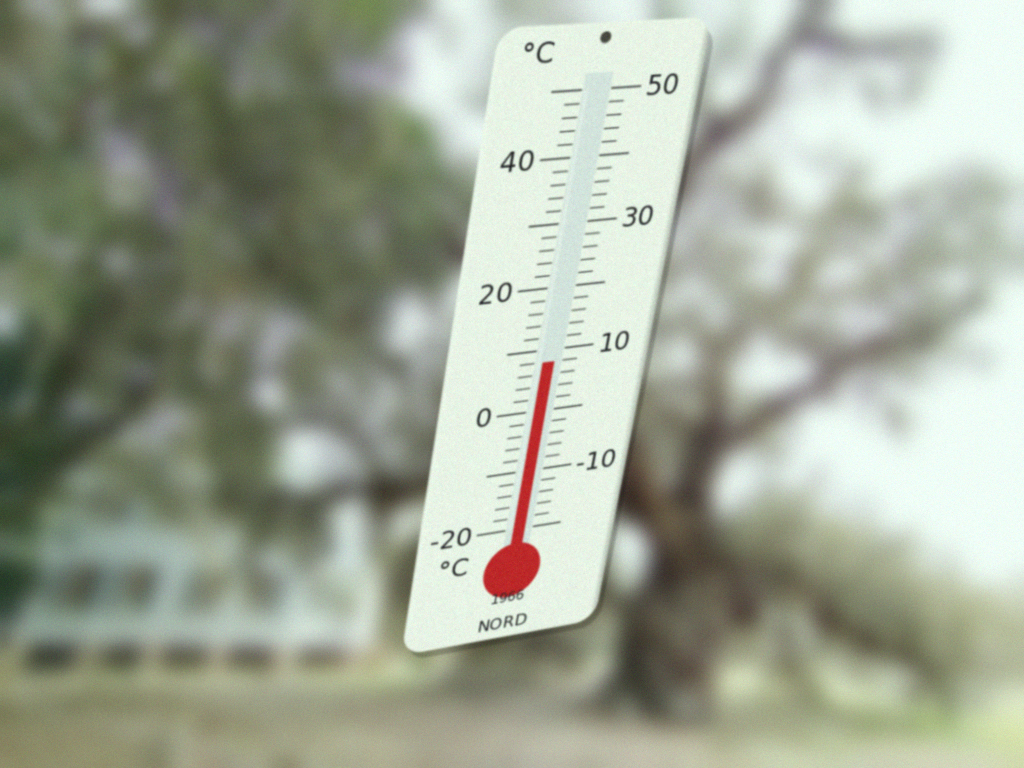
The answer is °C 8
